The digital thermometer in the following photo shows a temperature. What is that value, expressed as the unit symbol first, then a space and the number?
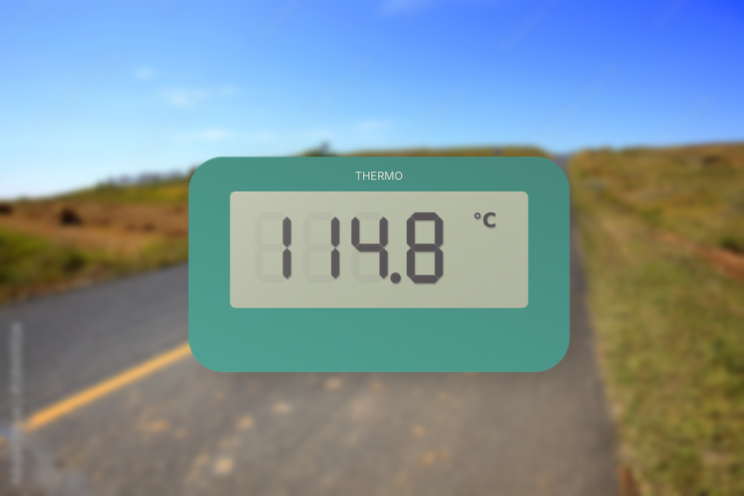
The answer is °C 114.8
